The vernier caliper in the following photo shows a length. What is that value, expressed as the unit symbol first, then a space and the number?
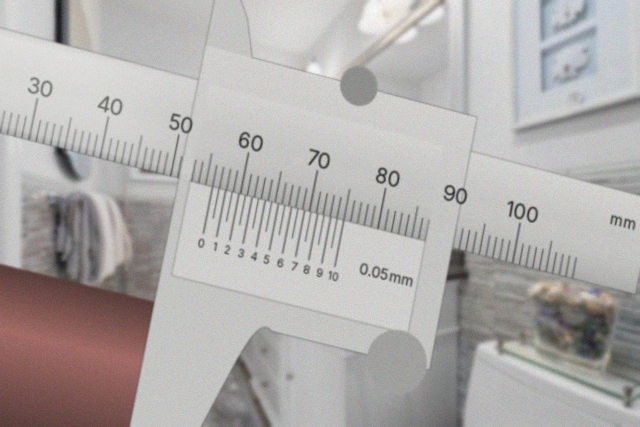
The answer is mm 56.0
